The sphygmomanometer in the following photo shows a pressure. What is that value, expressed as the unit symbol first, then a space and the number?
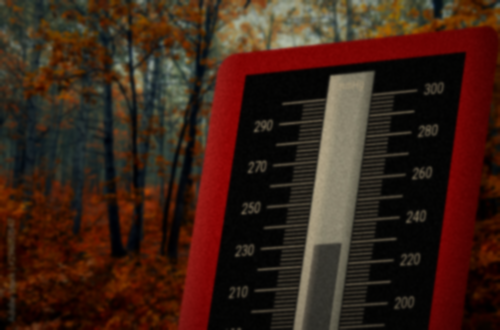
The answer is mmHg 230
